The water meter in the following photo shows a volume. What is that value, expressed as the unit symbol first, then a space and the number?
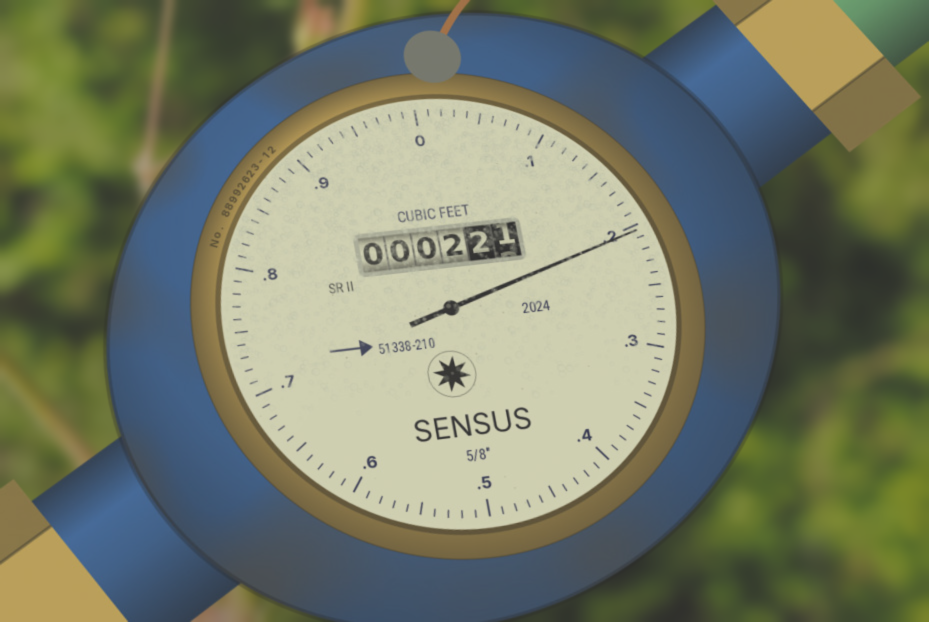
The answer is ft³ 221.20
